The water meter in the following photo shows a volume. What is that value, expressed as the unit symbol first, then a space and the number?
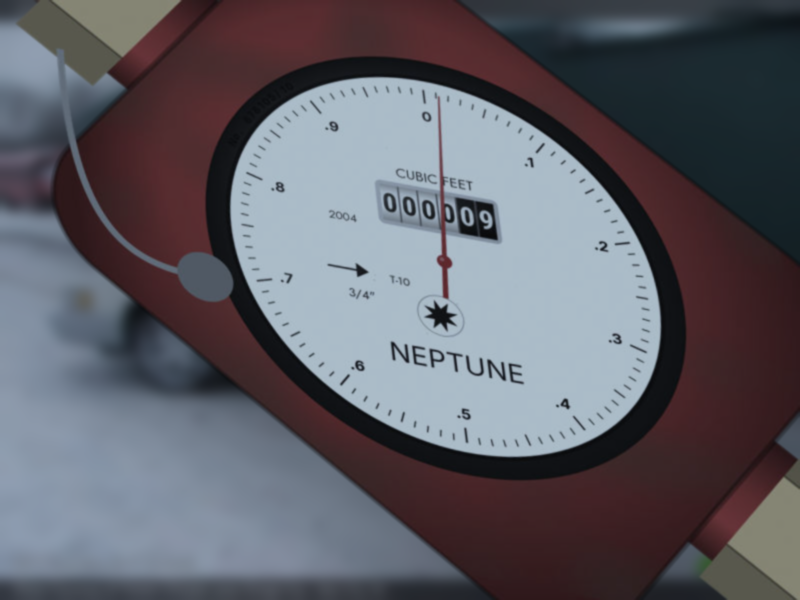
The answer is ft³ 9.01
